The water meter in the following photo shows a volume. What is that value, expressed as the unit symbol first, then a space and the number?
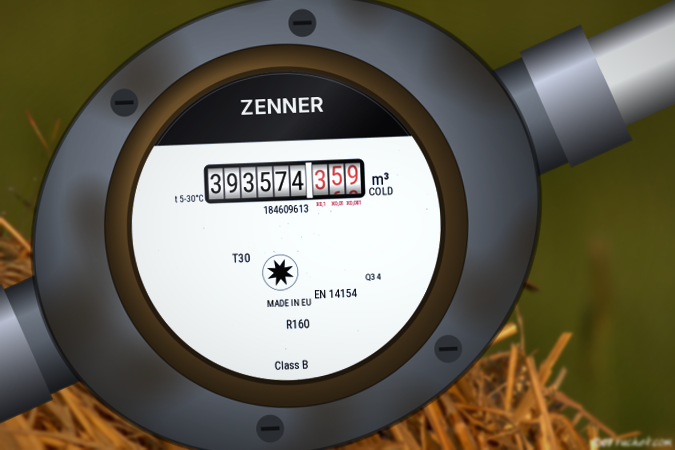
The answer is m³ 393574.359
